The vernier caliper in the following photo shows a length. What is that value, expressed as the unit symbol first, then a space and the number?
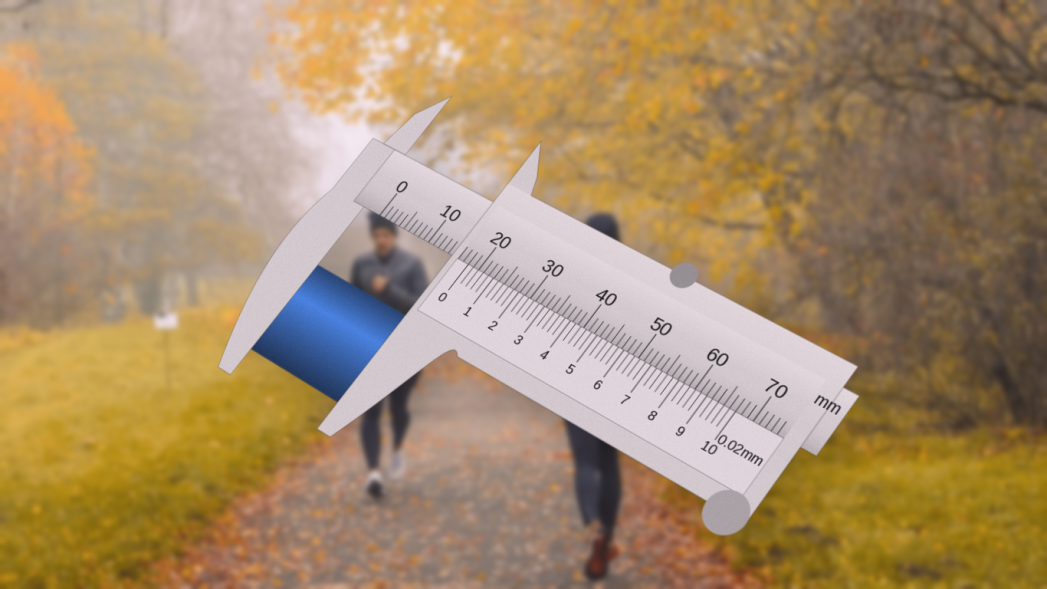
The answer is mm 18.0
